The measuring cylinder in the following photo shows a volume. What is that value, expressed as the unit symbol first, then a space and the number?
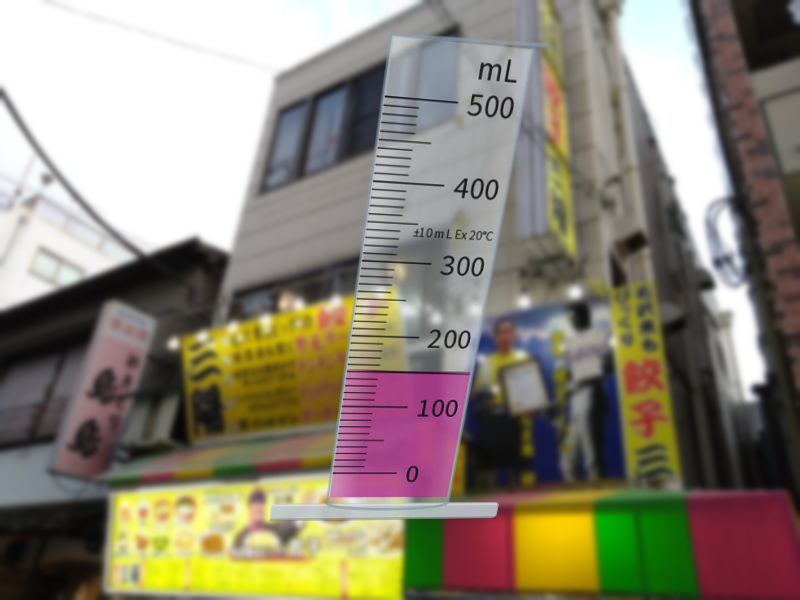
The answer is mL 150
